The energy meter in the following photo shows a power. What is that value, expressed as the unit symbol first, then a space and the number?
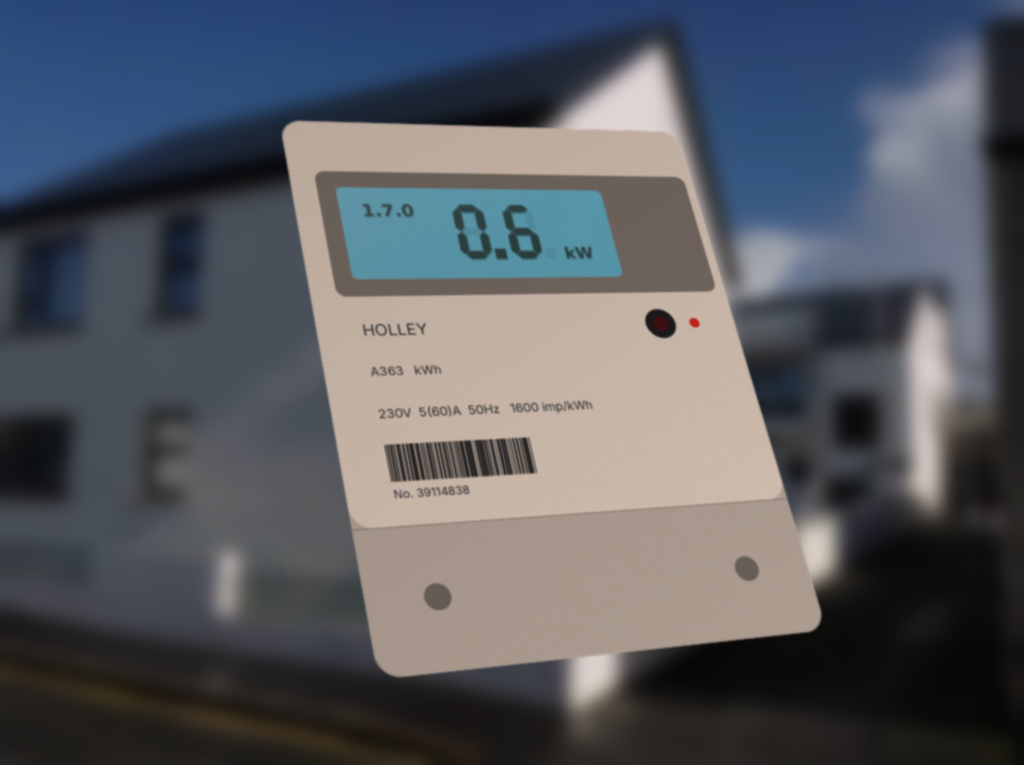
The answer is kW 0.6
